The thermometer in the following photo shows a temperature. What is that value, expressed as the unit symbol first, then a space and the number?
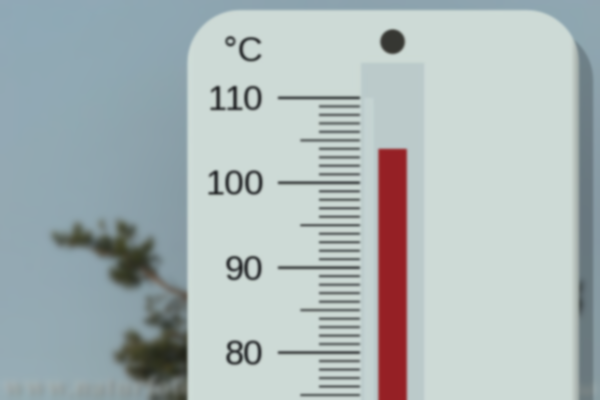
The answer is °C 104
